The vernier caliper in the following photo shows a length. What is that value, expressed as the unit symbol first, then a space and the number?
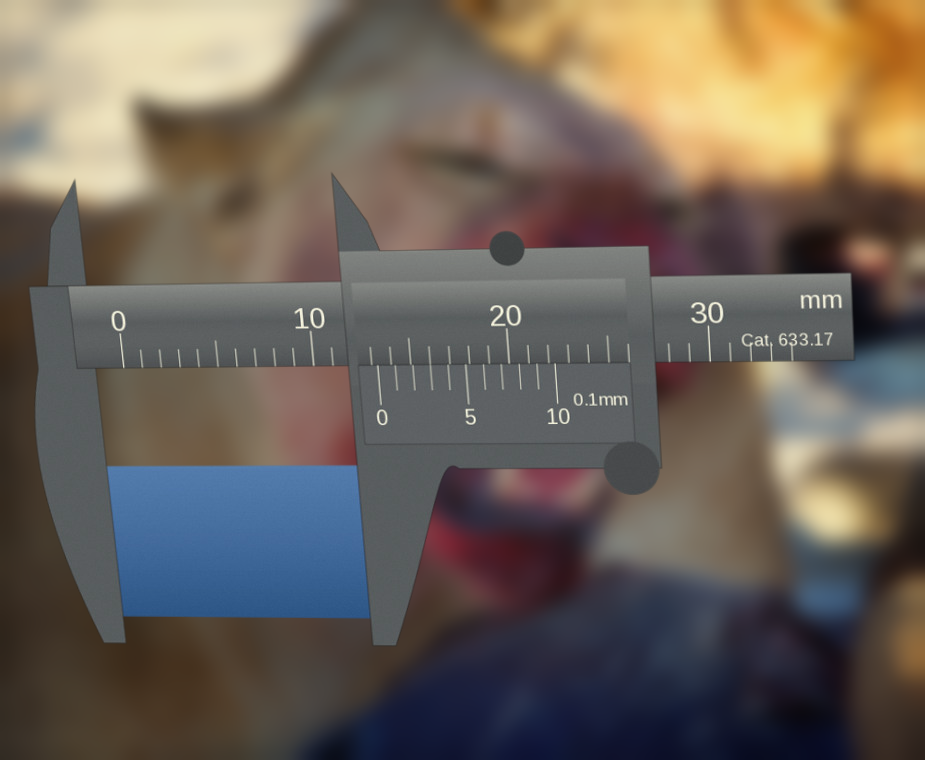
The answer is mm 13.3
